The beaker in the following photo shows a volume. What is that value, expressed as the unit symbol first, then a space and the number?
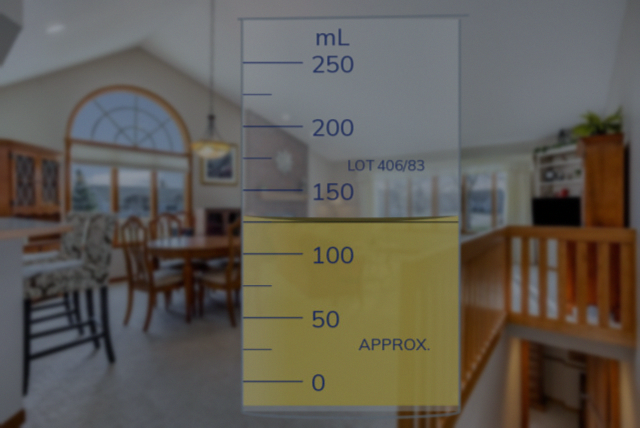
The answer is mL 125
